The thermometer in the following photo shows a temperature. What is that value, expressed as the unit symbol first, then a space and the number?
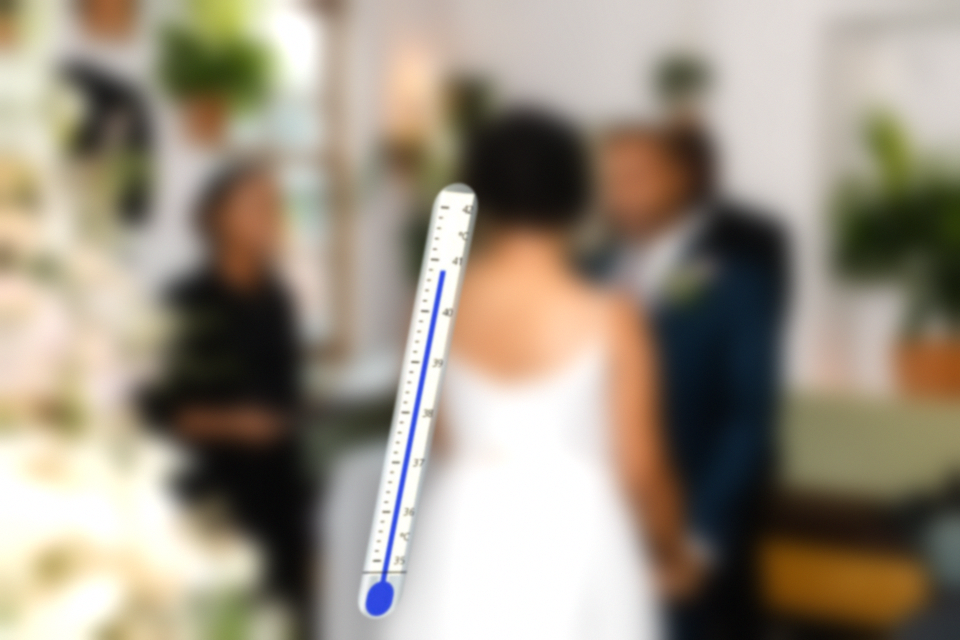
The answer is °C 40.8
